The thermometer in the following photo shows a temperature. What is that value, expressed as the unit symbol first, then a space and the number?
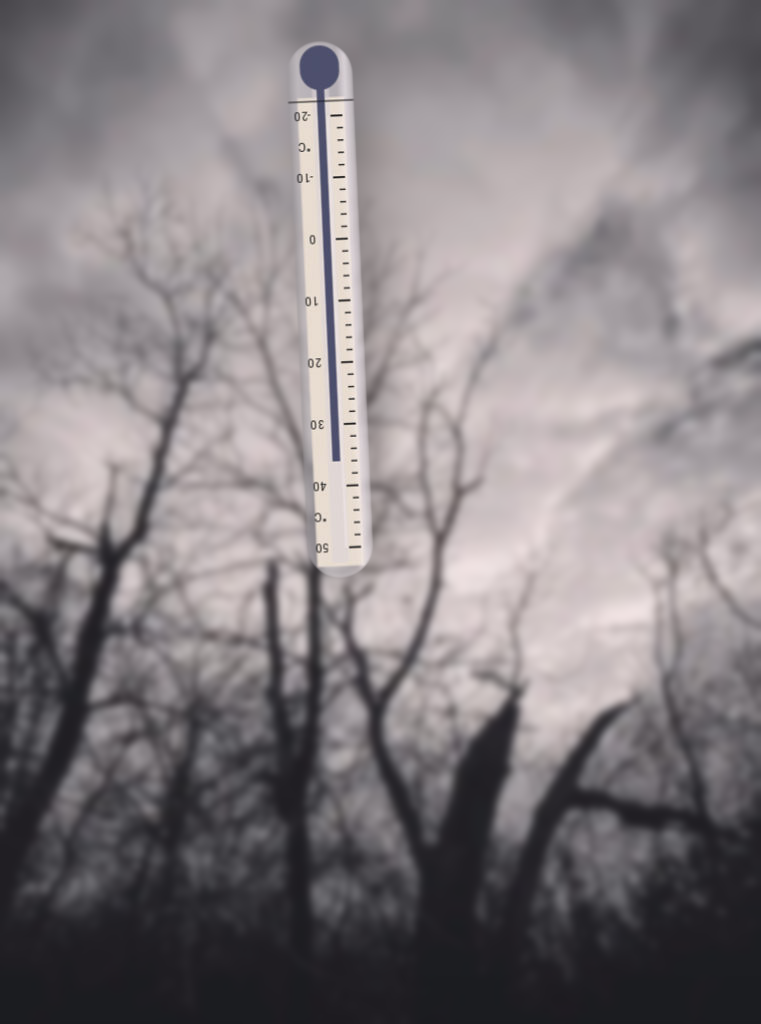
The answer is °C 36
